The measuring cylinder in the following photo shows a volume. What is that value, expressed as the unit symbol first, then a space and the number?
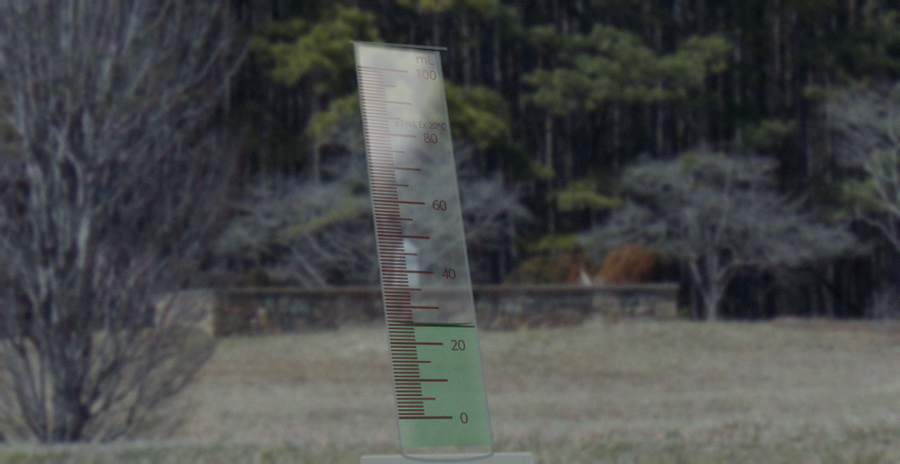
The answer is mL 25
